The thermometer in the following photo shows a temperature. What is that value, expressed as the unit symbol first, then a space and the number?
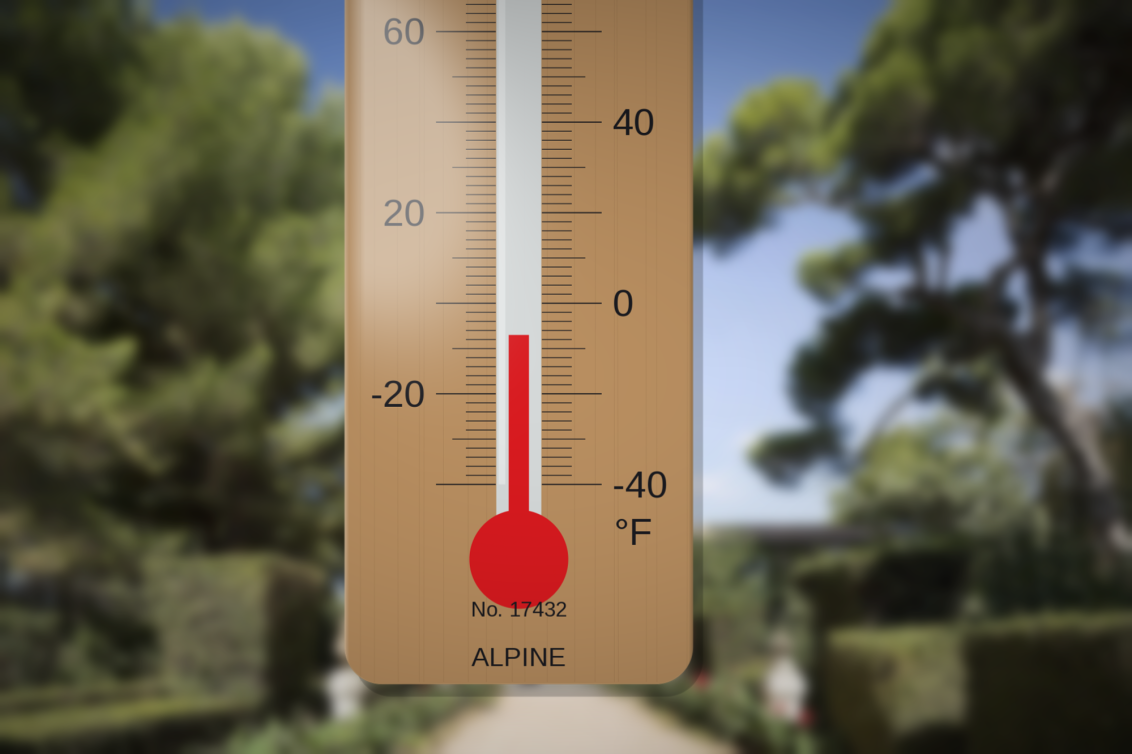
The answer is °F -7
